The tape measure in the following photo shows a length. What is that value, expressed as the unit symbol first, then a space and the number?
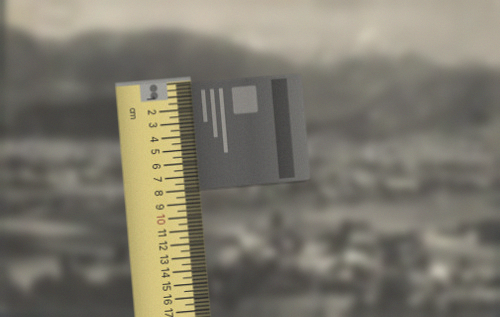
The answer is cm 8
